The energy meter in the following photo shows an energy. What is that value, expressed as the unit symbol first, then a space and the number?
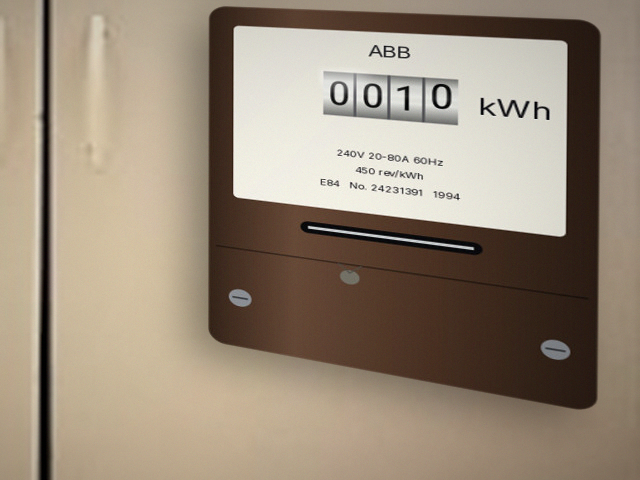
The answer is kWh 10
